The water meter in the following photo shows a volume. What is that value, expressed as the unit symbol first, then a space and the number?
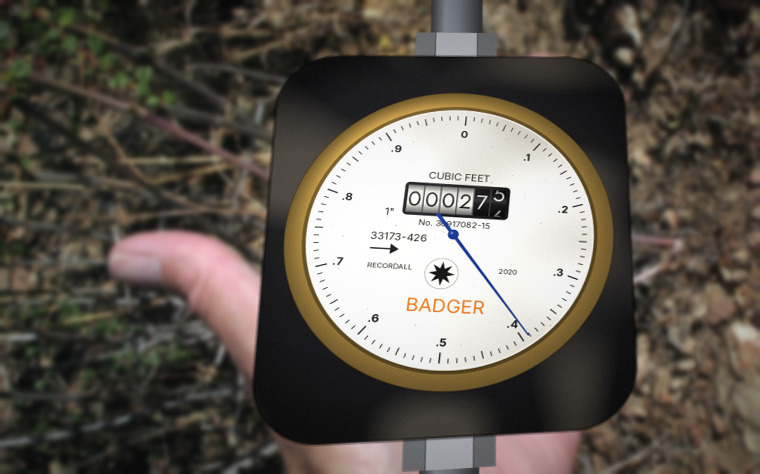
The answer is ft³ 275.39
